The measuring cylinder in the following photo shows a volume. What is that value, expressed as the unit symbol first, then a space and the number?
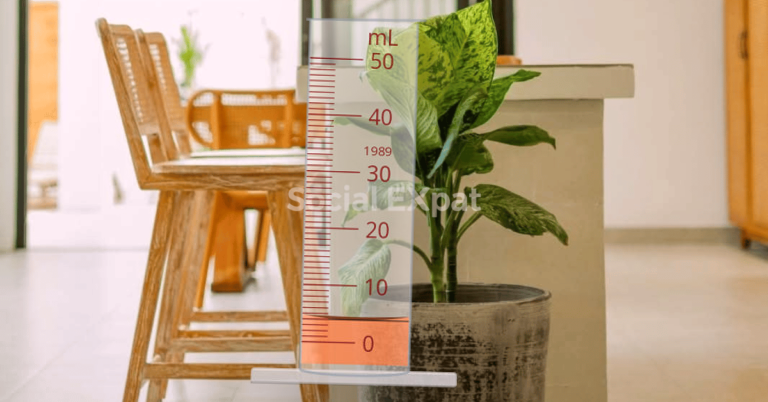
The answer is mL 4
